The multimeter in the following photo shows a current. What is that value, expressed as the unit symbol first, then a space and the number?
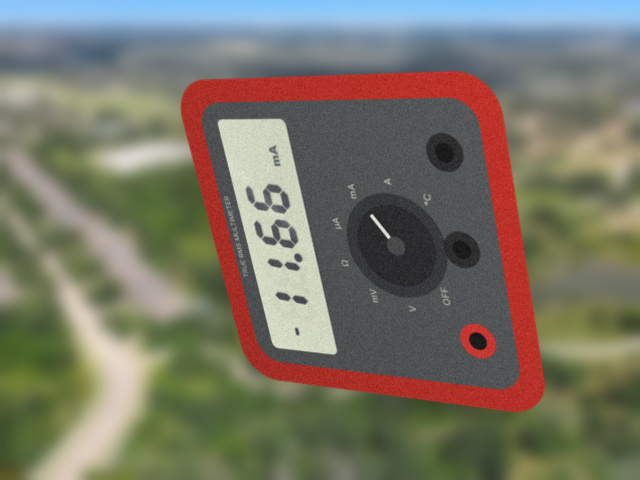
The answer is mA -11.66
